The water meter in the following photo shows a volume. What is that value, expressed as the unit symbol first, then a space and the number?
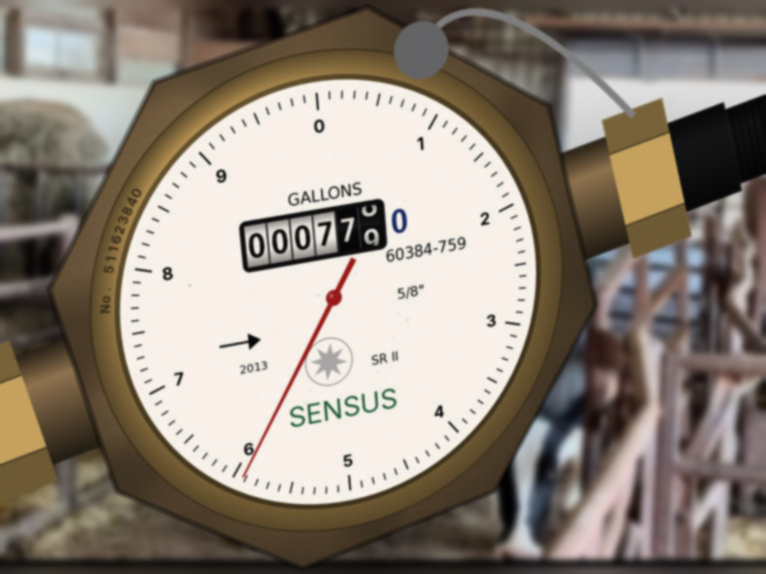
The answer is gal 7785.9
